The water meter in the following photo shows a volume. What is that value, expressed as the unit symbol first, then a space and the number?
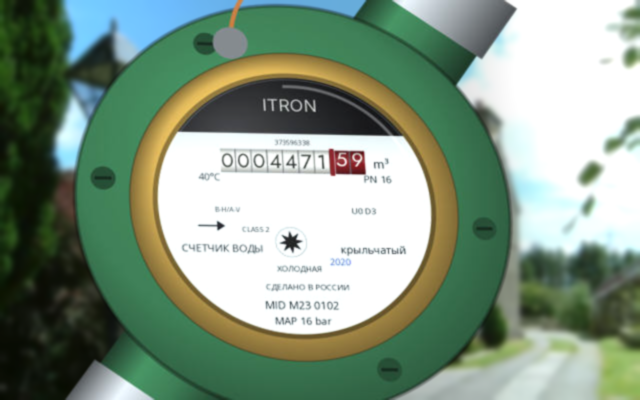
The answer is m³ 4471.59
